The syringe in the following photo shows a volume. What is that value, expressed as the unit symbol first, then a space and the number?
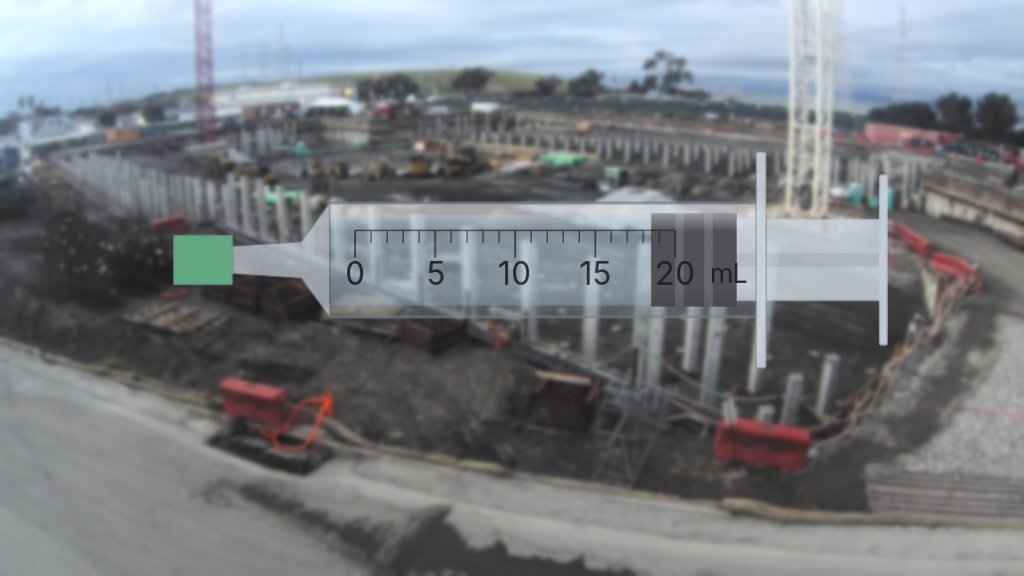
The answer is mL 18.5
